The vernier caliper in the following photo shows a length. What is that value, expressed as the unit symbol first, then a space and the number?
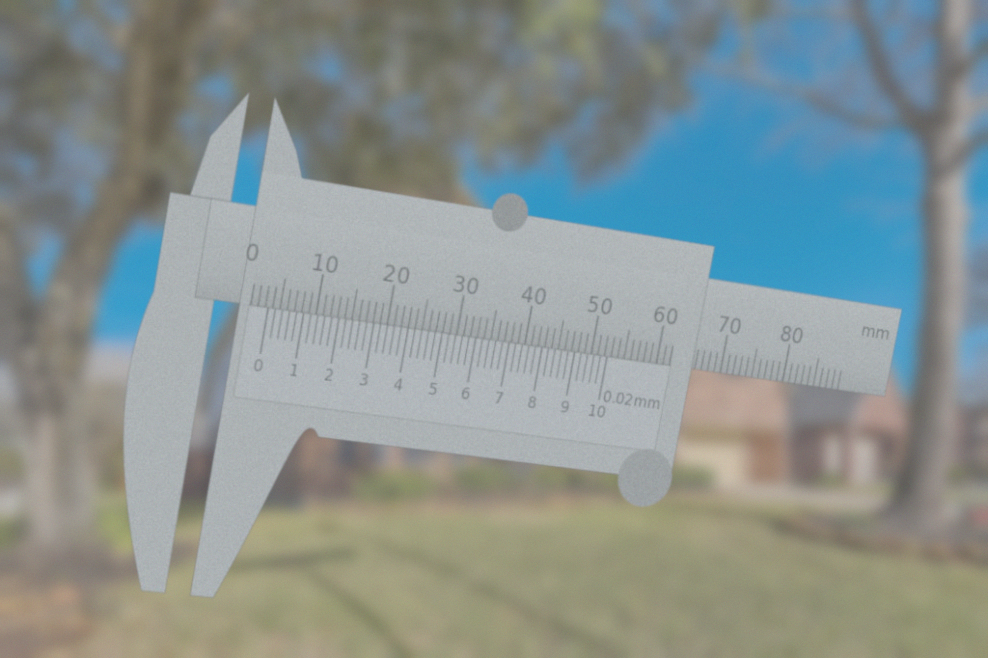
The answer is mm 3.4
